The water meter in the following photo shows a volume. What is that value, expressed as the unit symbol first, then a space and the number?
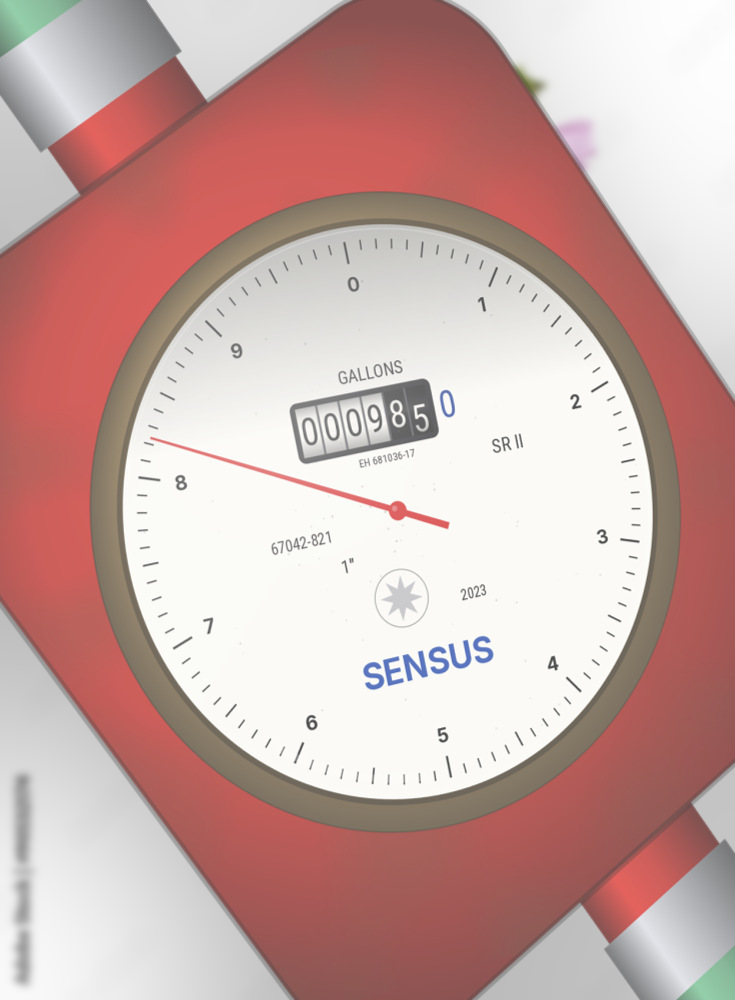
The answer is gal 9848.2
